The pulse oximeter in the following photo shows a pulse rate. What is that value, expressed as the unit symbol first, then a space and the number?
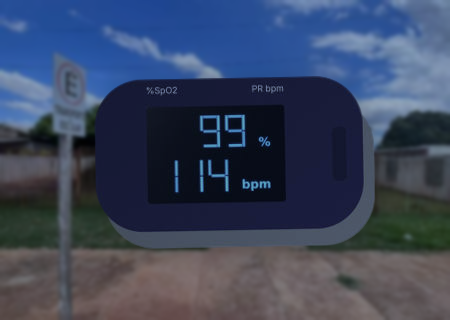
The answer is bpm 114
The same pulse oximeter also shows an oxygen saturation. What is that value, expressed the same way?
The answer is % 99
